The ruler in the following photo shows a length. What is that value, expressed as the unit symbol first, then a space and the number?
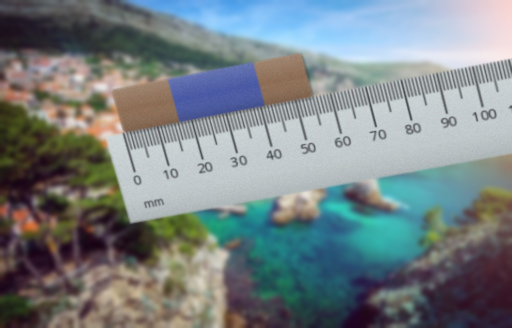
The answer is mm 55
